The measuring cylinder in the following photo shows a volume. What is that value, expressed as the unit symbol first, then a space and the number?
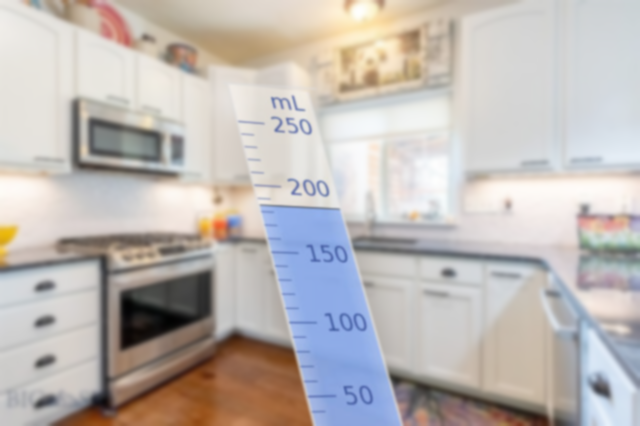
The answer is mL 185
